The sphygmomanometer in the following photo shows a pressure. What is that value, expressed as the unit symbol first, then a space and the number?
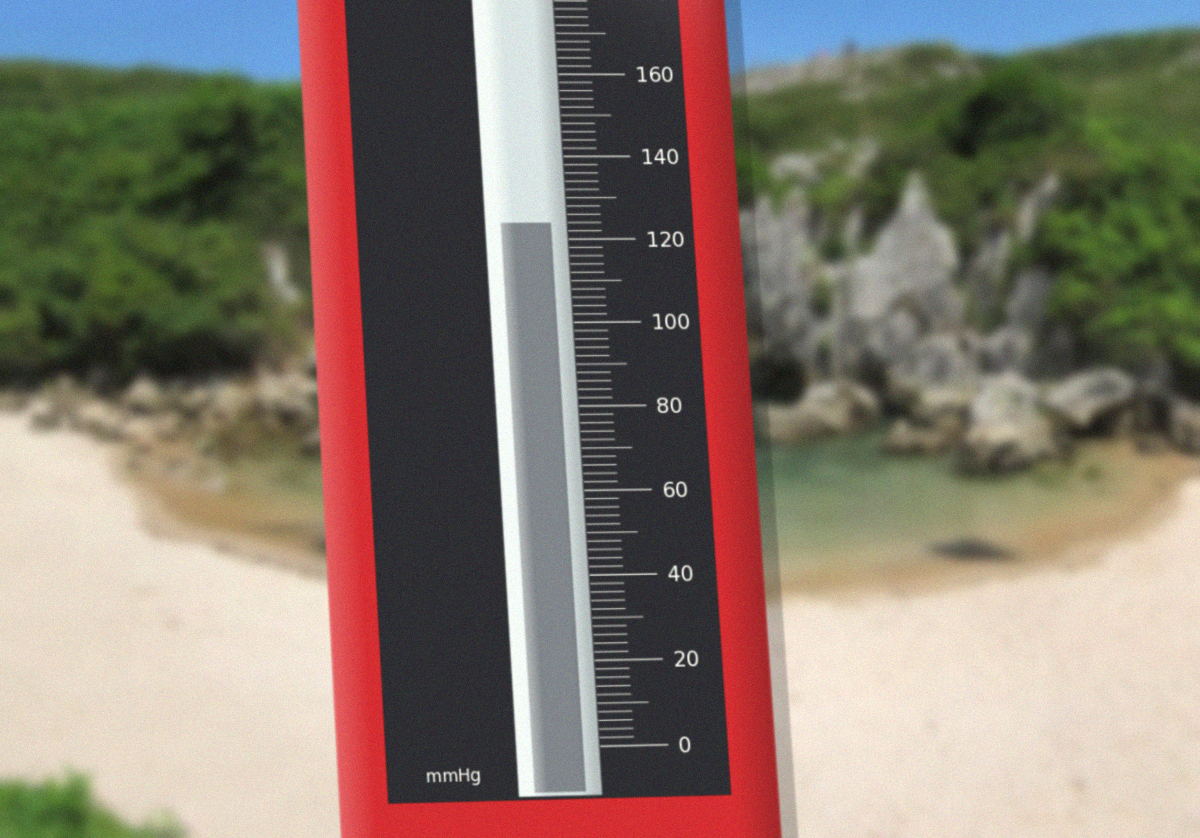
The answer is mmHg 124
